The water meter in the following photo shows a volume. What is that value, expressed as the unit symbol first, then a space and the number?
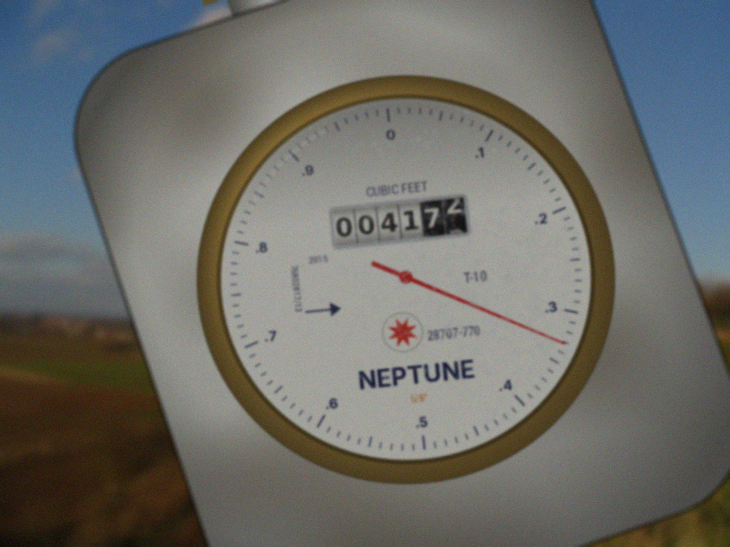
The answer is ft³ 4172.33
